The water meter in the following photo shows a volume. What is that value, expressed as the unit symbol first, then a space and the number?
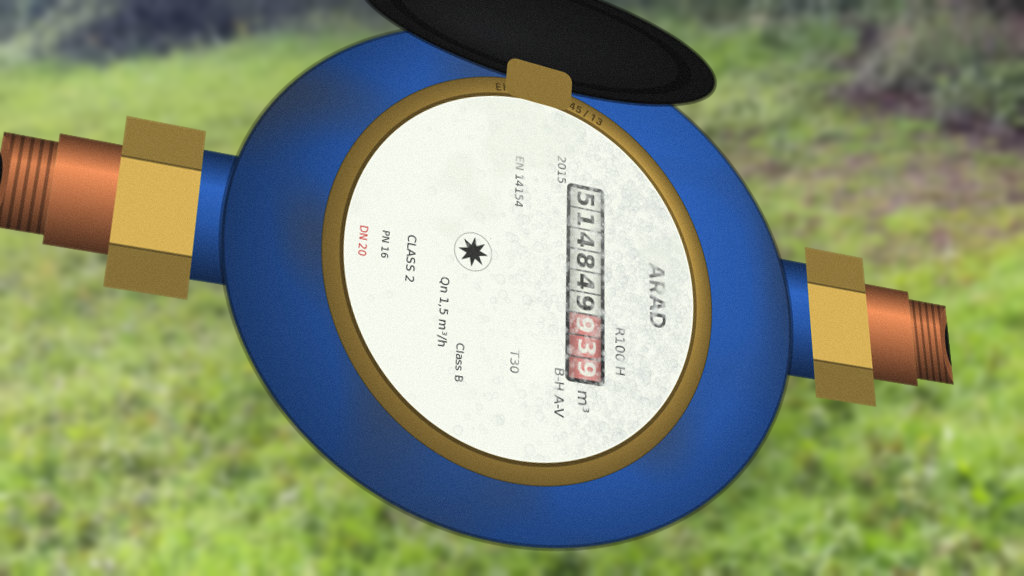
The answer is m³ 514849.939
